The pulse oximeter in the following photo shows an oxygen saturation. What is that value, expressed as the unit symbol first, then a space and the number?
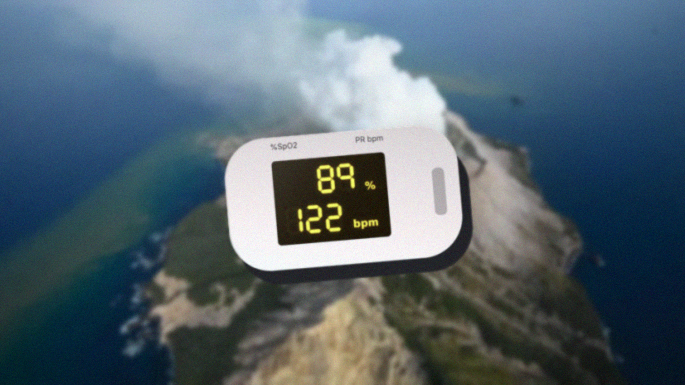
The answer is % 89
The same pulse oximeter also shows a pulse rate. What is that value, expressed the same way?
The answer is bpm 122
